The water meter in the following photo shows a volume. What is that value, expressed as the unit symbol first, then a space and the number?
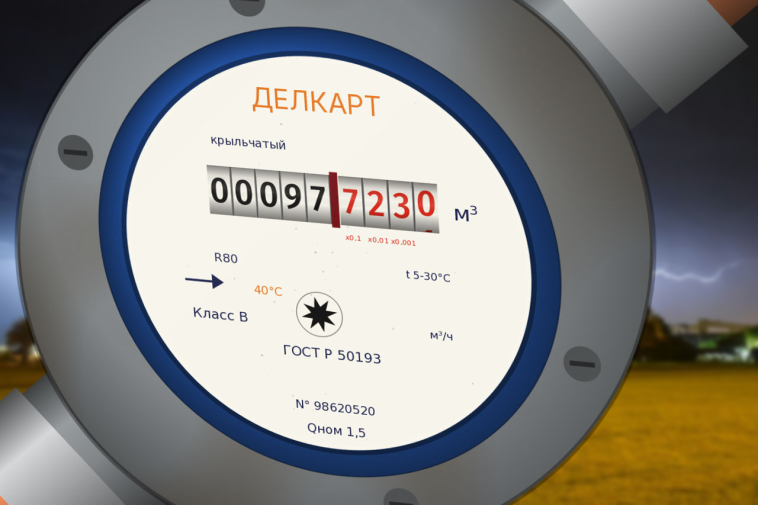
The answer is m³ 97.7230
